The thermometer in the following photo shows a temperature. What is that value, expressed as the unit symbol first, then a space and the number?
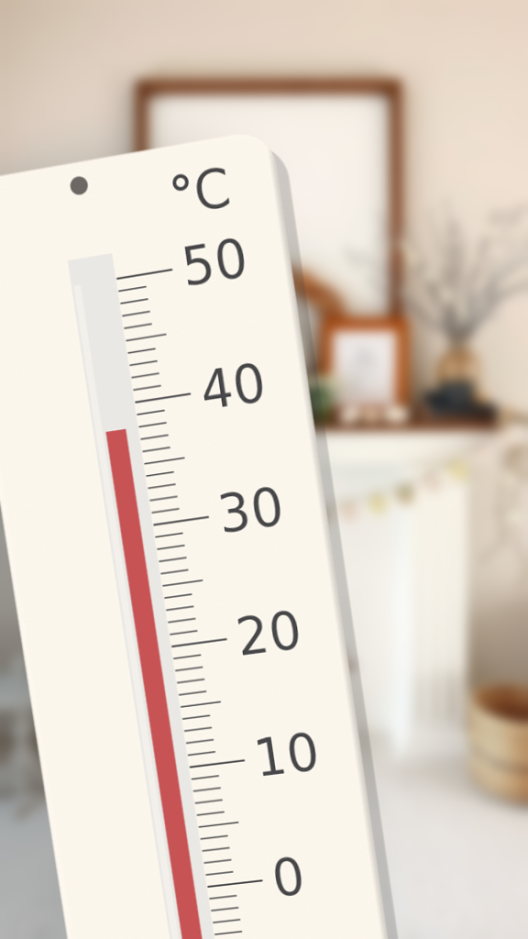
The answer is °C 38
